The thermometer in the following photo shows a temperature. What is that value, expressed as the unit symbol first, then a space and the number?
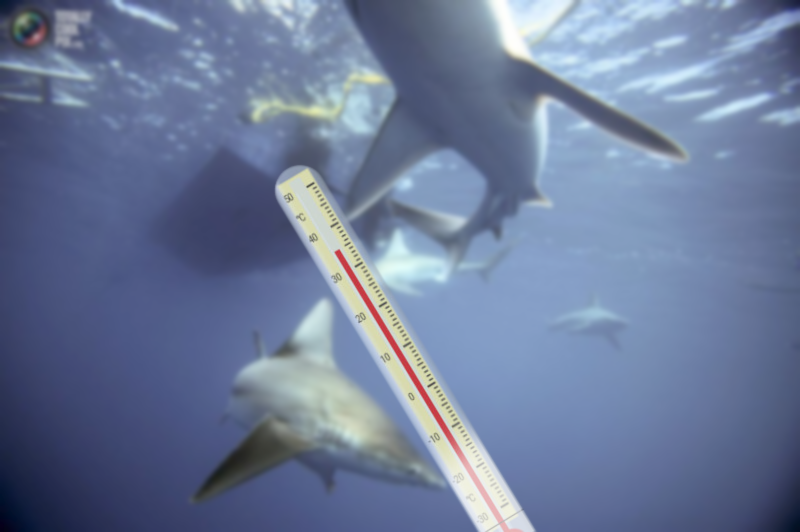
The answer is °C 35
